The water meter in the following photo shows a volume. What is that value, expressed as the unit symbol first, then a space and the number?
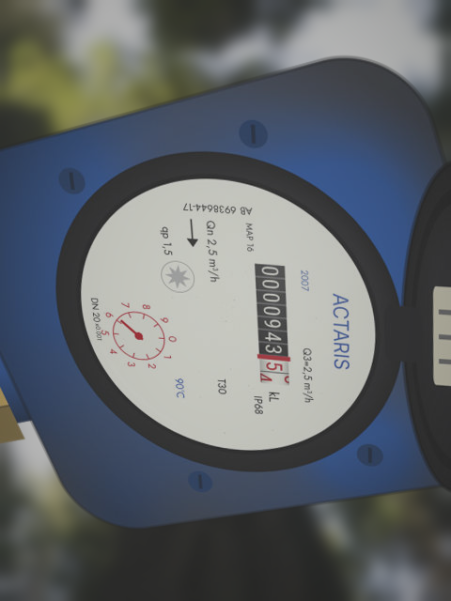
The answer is kL 943.536
